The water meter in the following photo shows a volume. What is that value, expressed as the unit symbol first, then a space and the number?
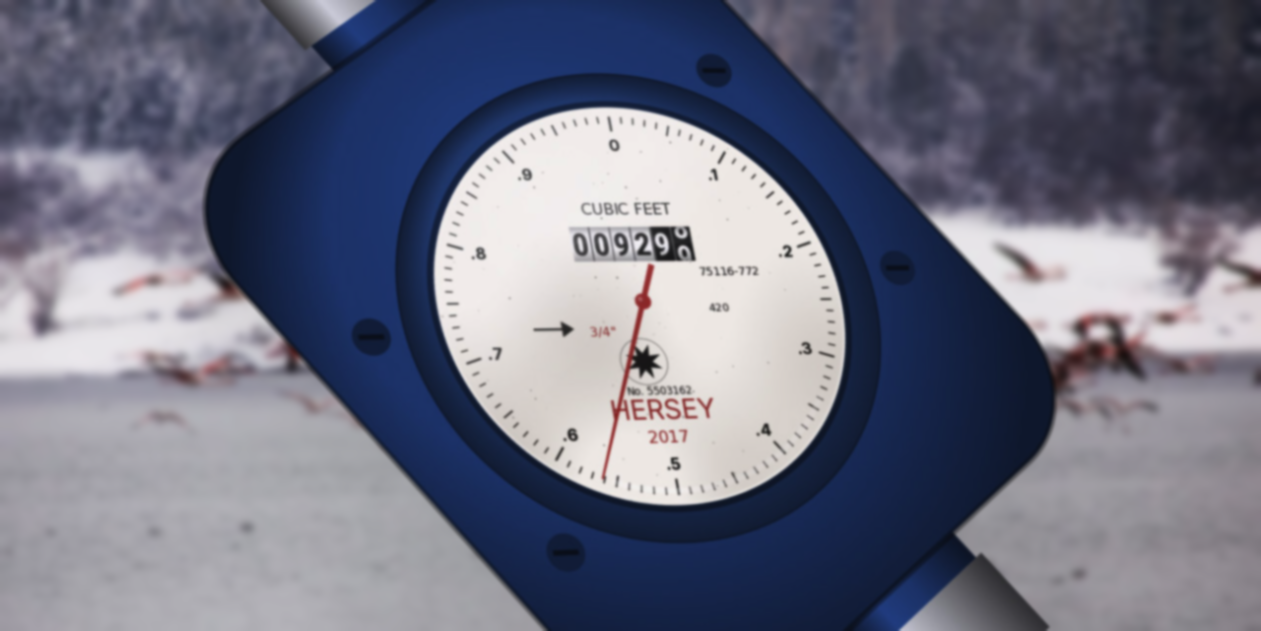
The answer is ft³ 9298.56
